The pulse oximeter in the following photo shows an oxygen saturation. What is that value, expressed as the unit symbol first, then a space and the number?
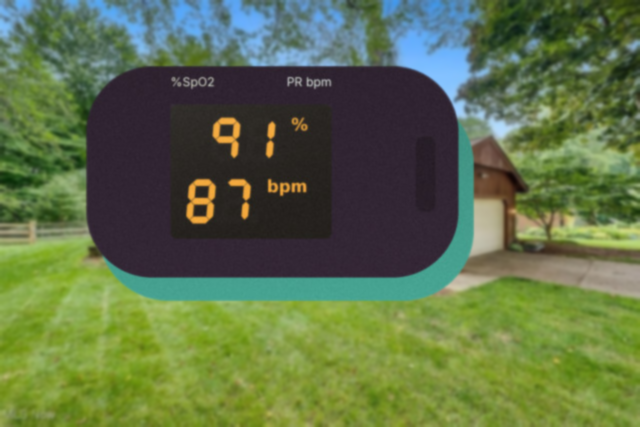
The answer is % 91
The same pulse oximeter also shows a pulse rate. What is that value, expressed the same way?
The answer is bpm 87
